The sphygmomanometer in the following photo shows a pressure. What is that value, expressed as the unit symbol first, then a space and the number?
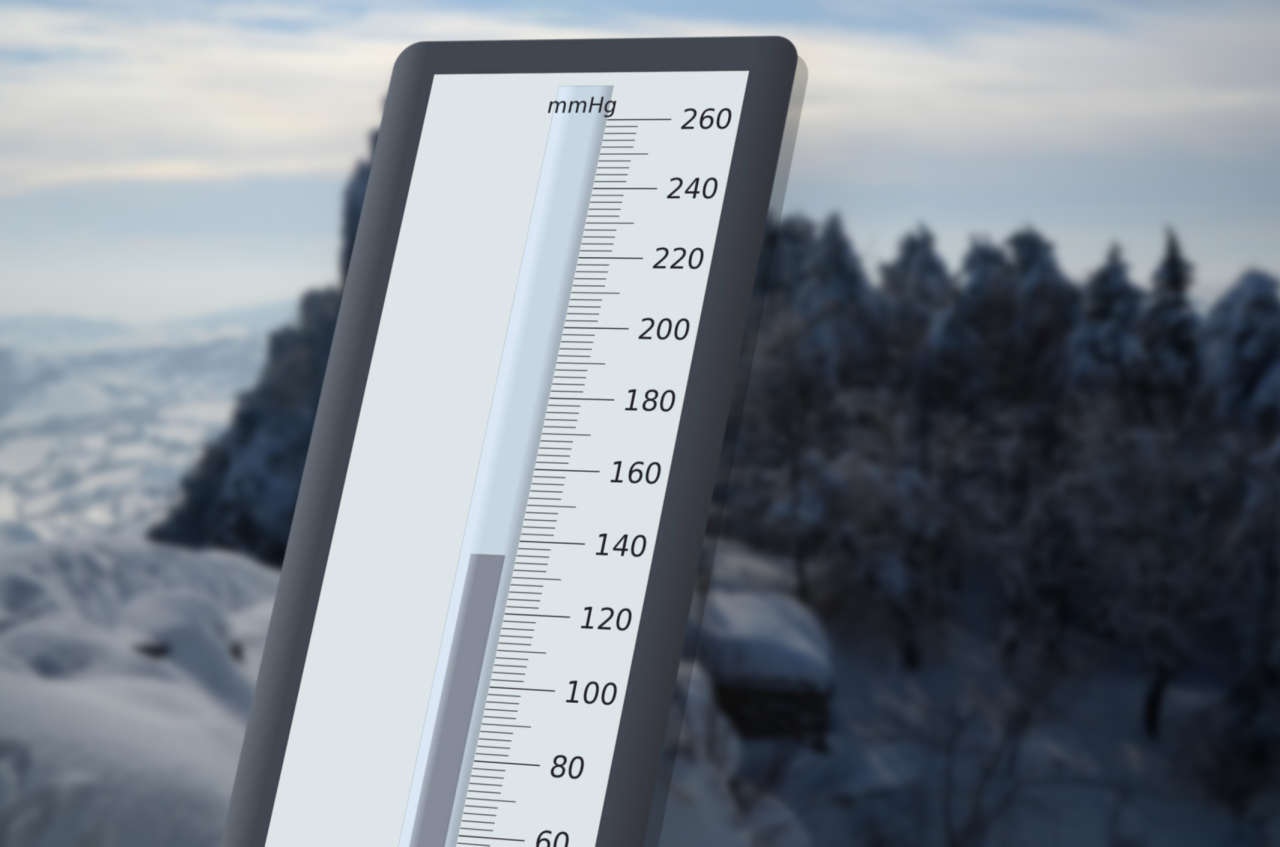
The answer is mmHg 136
